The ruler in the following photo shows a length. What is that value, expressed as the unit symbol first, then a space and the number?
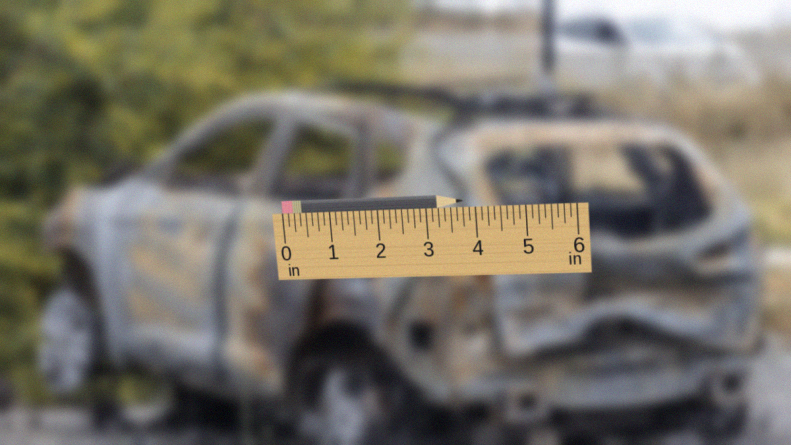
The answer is in 3.75
